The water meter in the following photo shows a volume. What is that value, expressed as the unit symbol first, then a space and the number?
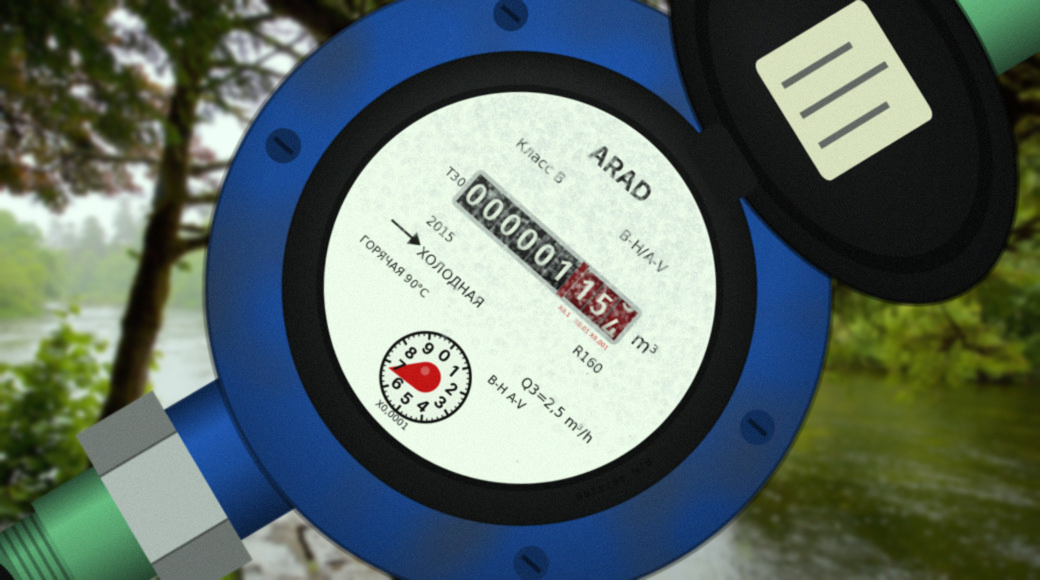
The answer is m³ 1.1536
